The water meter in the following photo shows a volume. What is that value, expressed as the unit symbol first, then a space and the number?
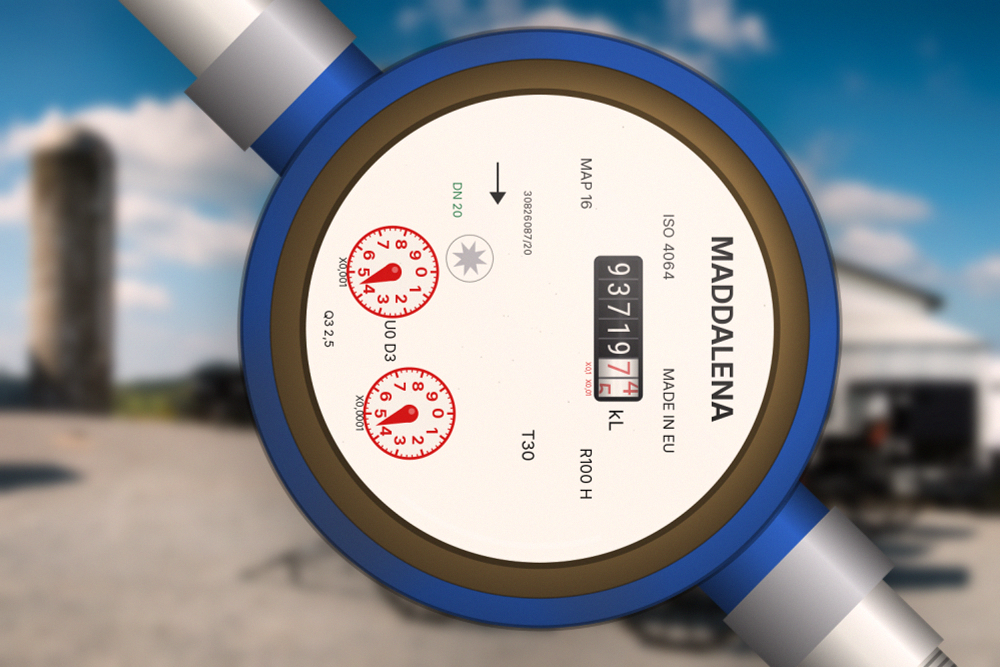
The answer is kL 93719.7444
